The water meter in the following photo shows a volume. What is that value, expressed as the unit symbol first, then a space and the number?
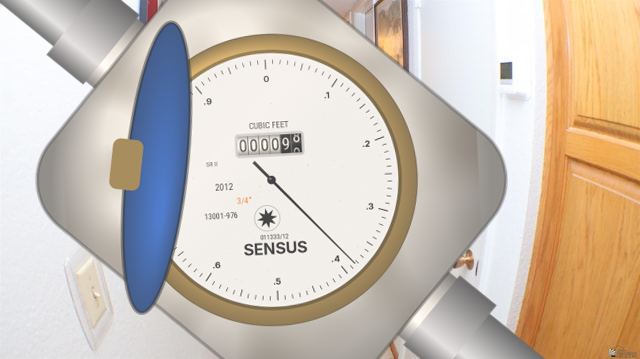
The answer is ft³ 98.38
